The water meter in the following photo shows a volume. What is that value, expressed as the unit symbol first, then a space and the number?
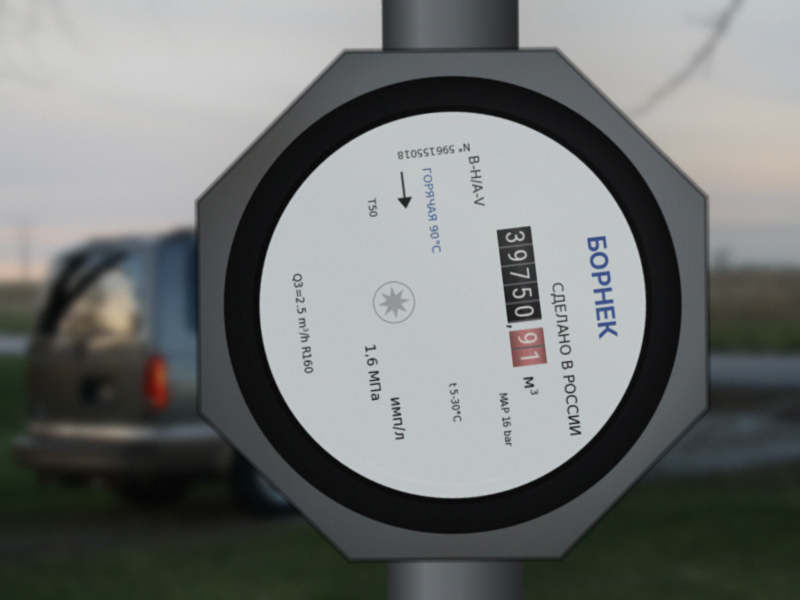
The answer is m³ 39750.91
